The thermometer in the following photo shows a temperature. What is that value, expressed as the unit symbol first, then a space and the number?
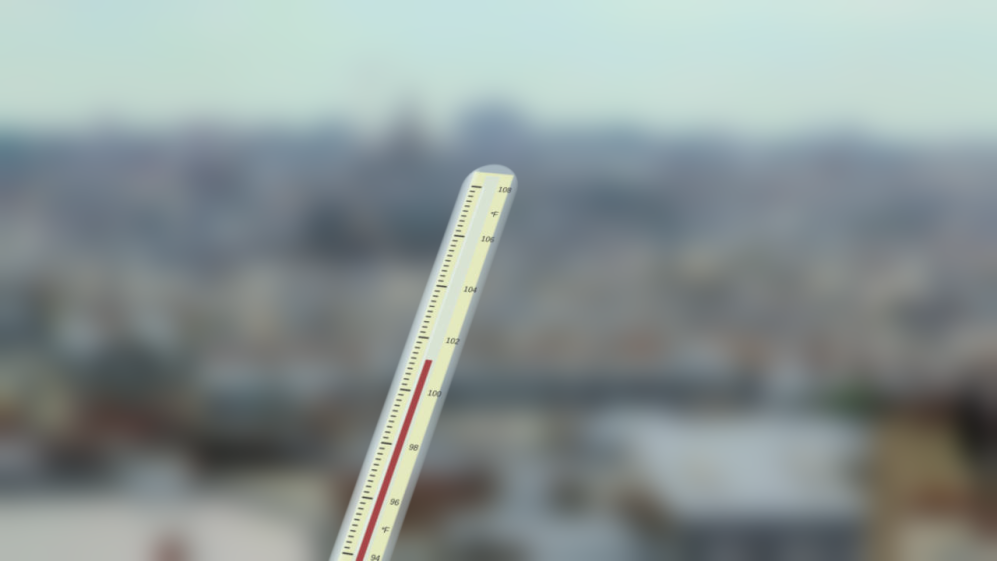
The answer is °F 101.2
